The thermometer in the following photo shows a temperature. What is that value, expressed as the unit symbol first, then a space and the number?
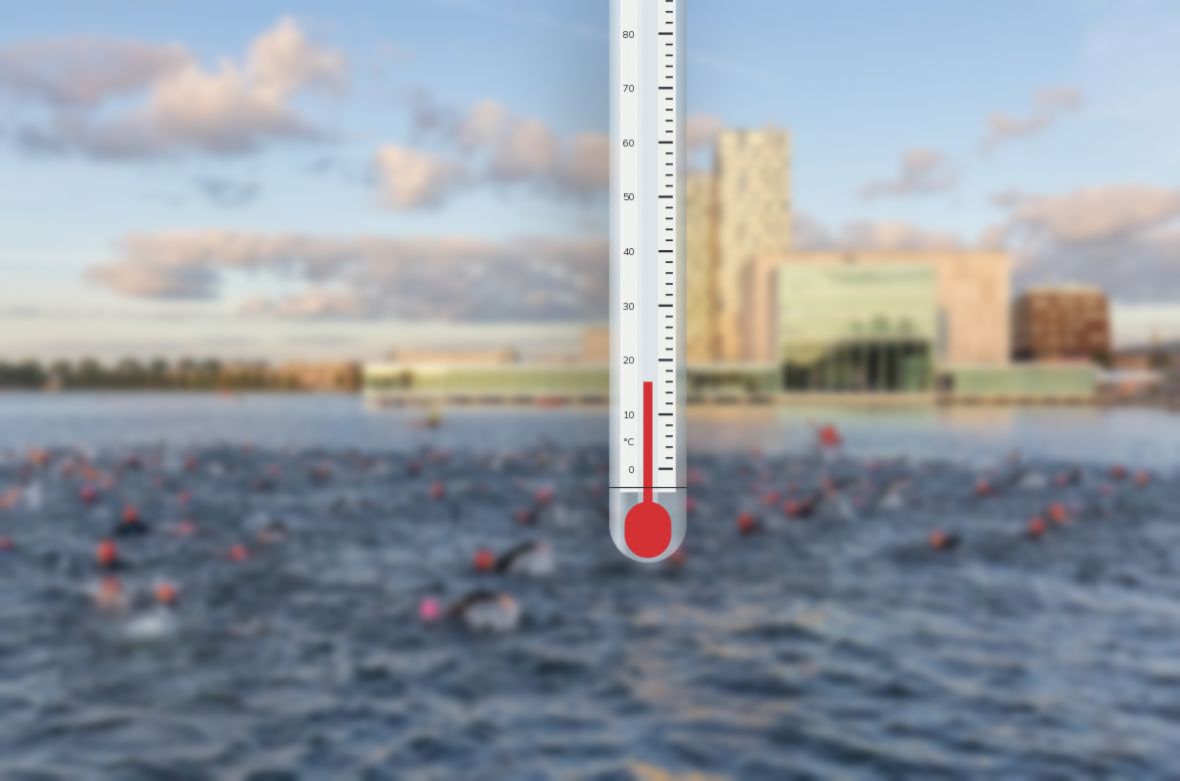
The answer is °C 16
